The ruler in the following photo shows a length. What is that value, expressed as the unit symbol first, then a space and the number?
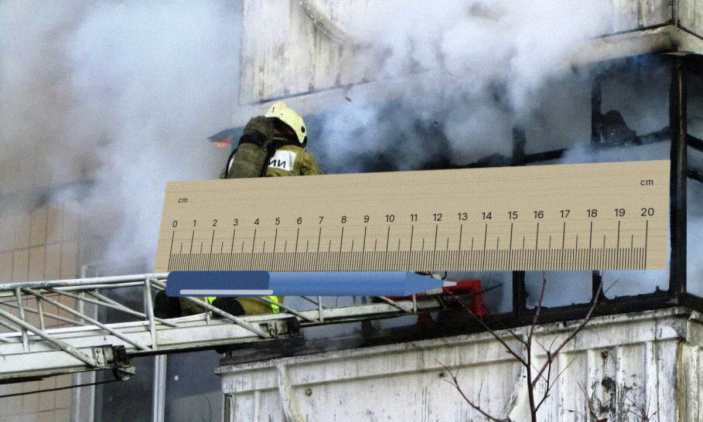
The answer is cm 13
